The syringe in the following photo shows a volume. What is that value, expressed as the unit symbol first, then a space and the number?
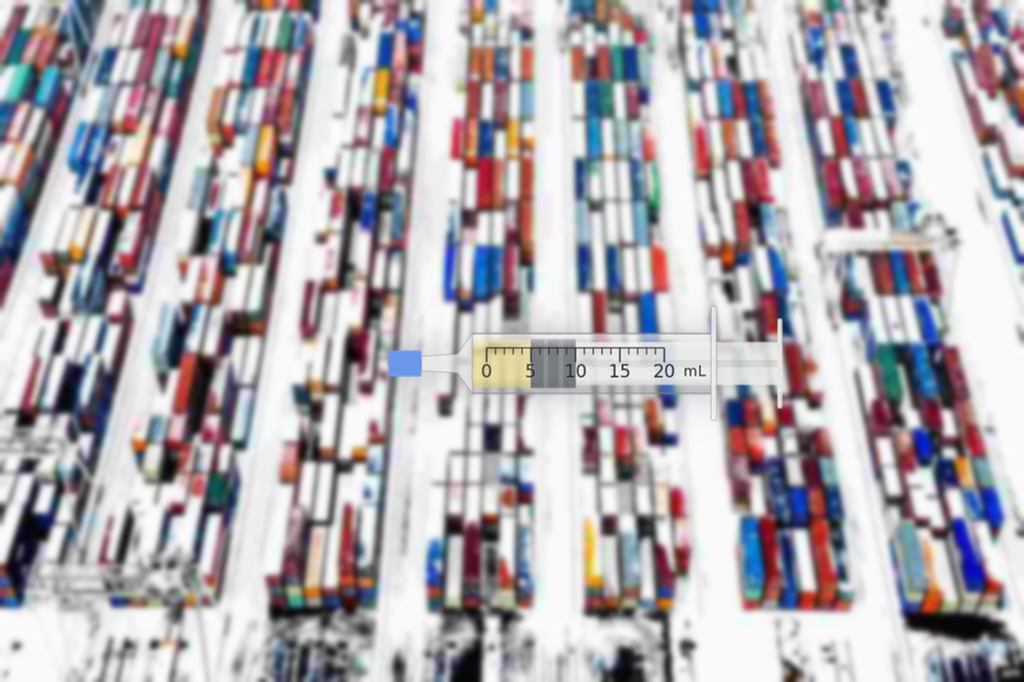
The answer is mL 5
